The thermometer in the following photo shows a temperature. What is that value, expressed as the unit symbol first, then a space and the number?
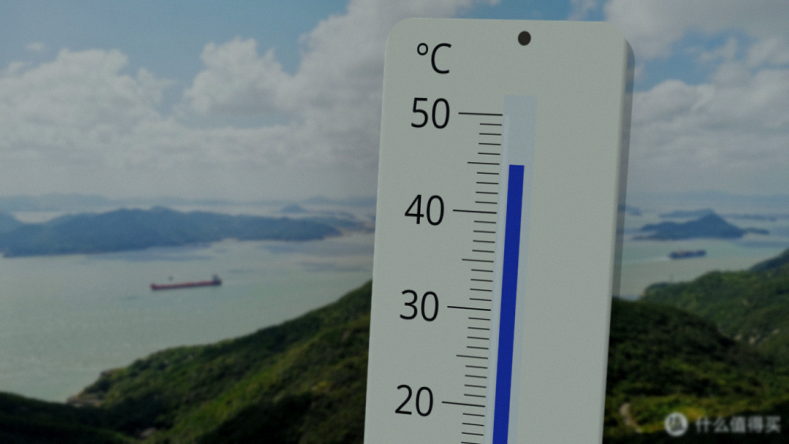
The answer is °C 45
